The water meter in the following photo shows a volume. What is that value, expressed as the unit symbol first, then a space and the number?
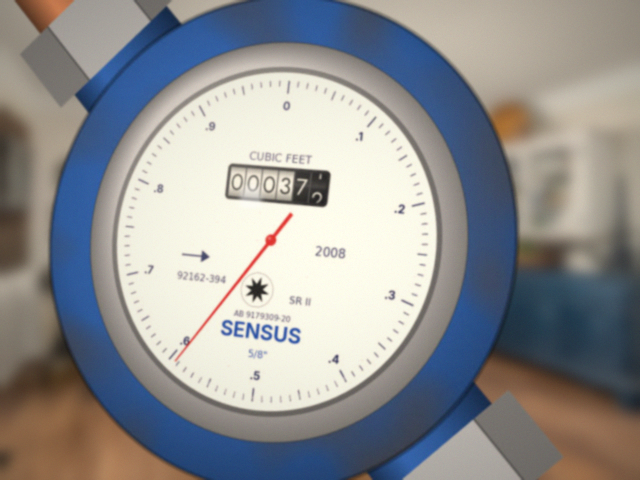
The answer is ft³ 371.59
